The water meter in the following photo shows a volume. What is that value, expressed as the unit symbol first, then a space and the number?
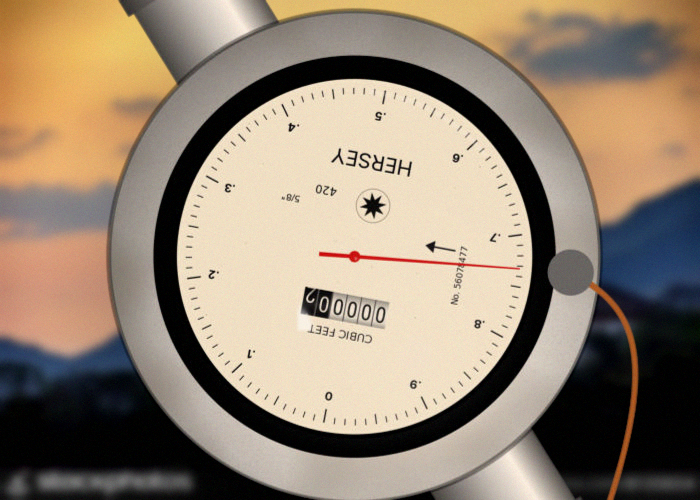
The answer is ft³ 1.73
